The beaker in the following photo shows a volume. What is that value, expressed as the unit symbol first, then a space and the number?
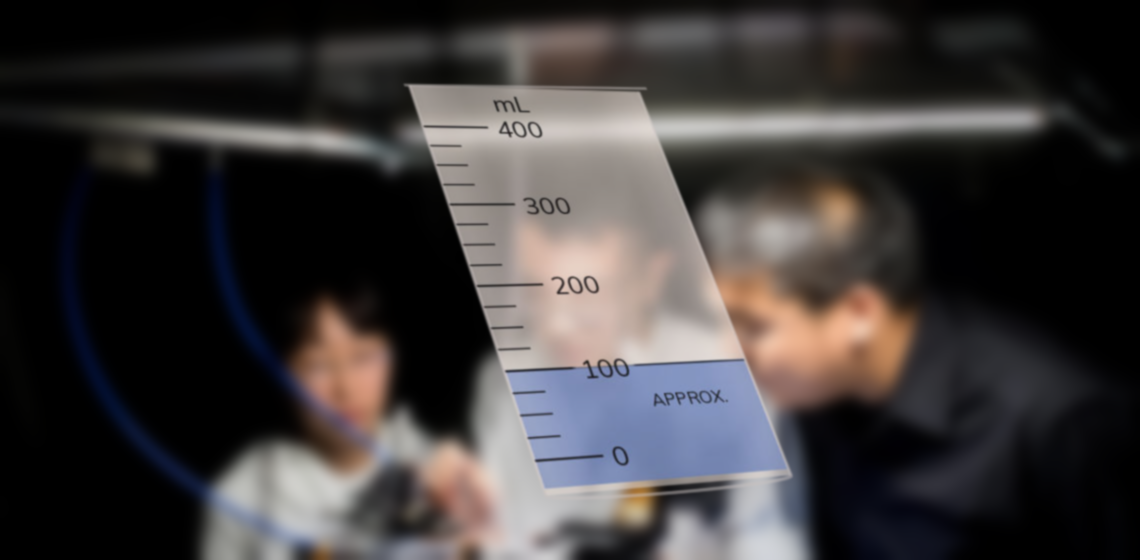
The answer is mL 100
